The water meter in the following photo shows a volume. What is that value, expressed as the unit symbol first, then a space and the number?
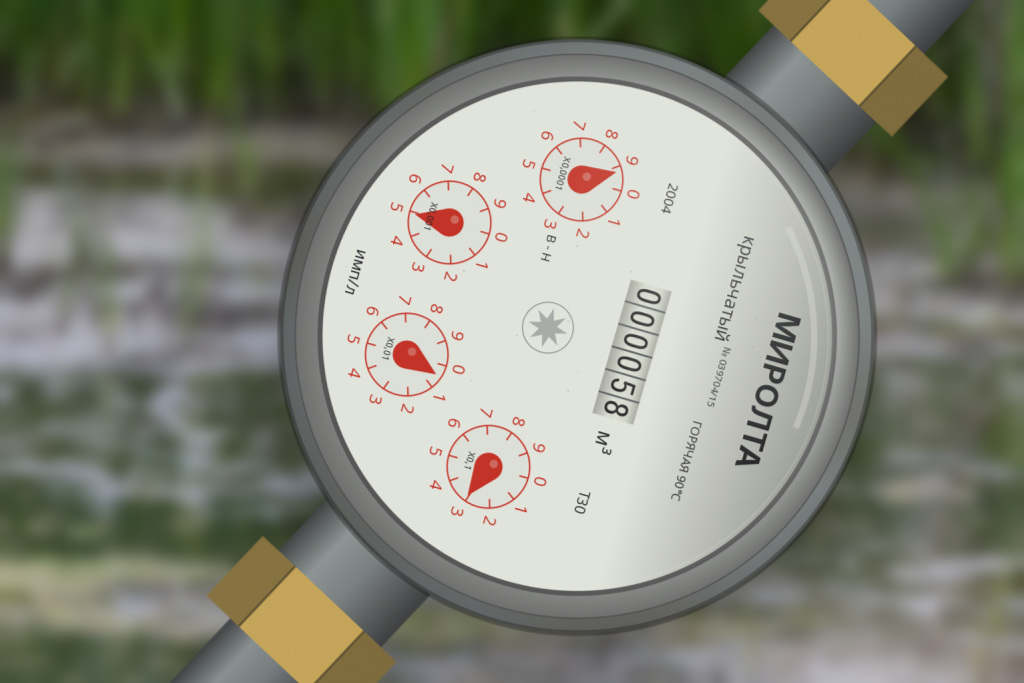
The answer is m³ 58.3049
